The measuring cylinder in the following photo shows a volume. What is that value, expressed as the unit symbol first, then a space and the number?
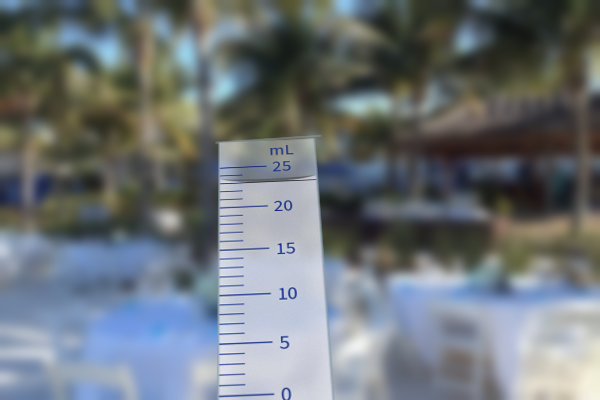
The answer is mL 23
